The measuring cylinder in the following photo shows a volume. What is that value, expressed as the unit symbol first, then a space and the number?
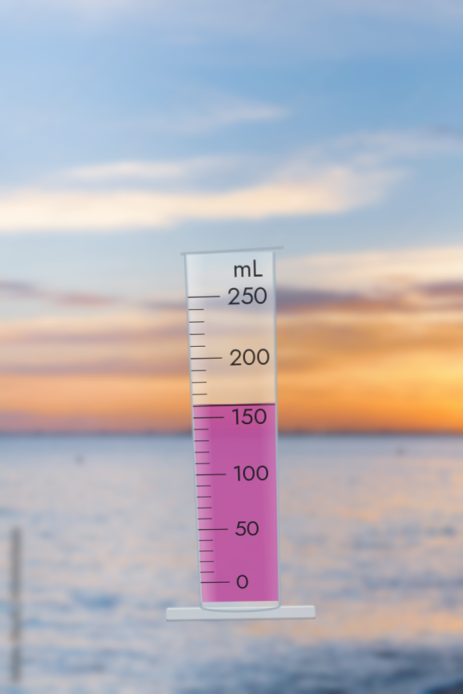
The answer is mL 160
